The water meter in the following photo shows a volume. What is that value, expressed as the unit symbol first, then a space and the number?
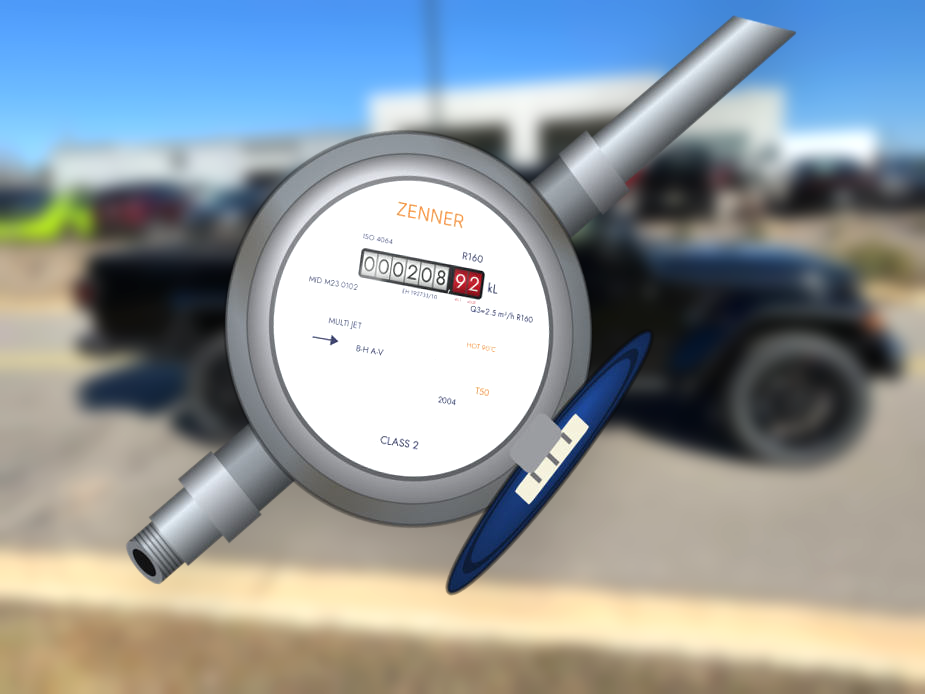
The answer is kL 208.92
